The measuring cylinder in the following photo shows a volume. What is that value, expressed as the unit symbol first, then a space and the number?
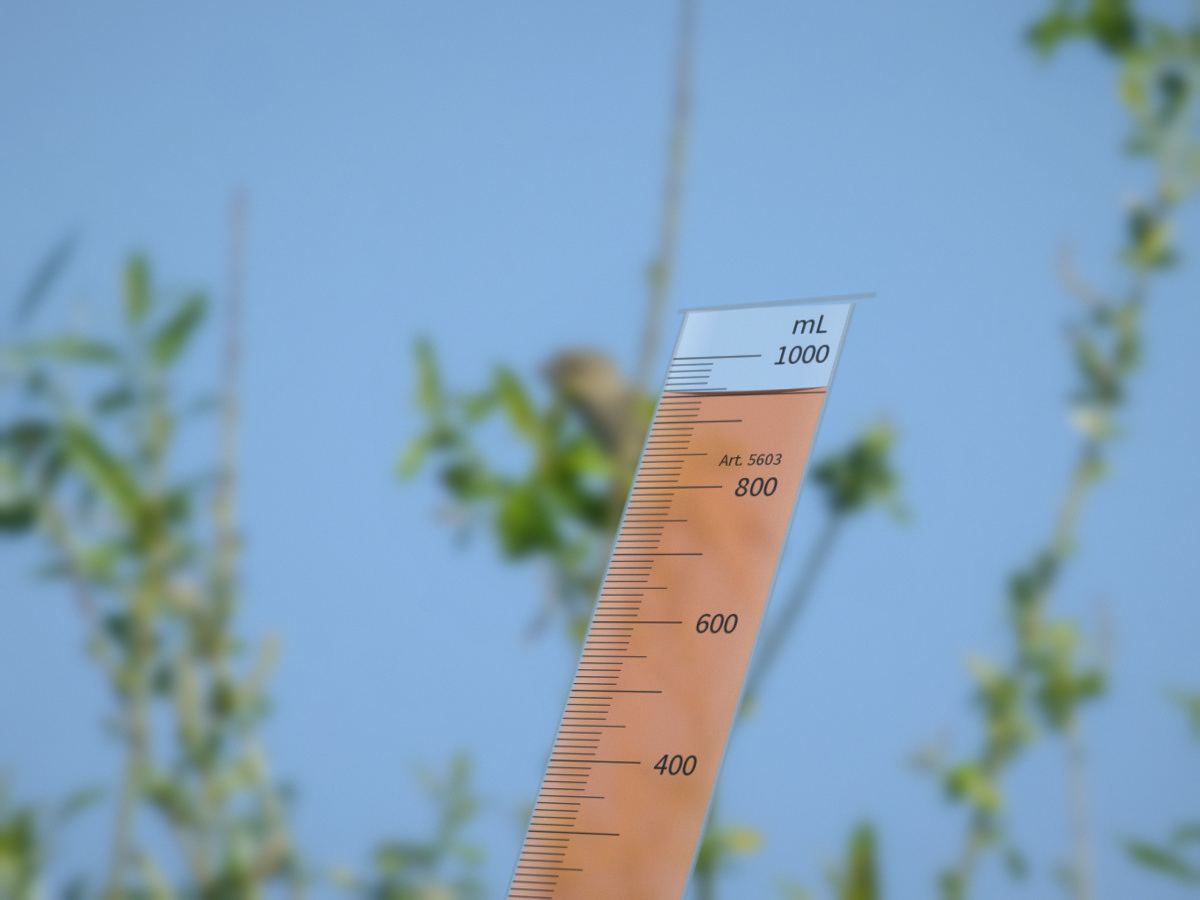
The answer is mL 940
